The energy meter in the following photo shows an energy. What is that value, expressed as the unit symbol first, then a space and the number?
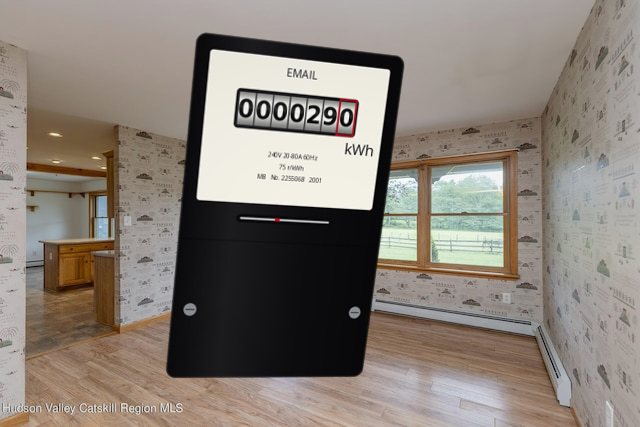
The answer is kWh 29.0
